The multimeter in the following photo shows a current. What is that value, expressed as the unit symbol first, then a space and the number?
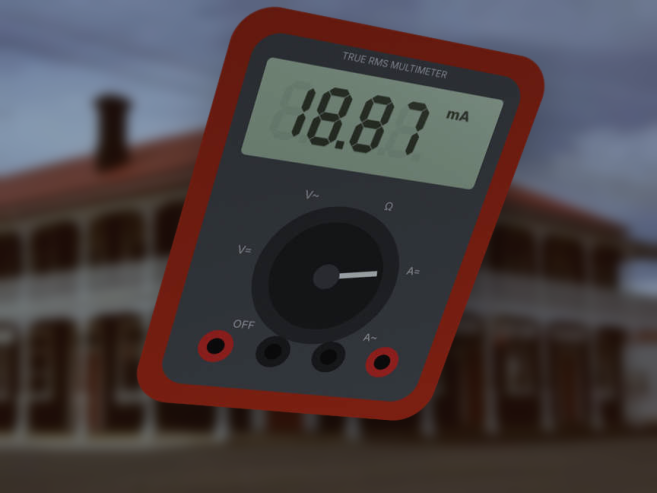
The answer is mA 18.87
